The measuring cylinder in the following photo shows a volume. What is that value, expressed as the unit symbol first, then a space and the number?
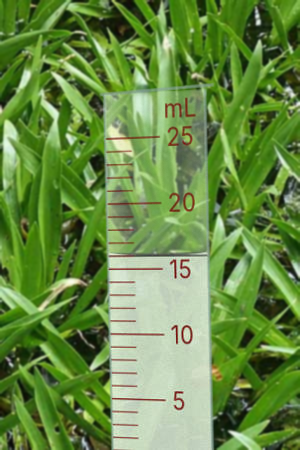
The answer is mL 16
